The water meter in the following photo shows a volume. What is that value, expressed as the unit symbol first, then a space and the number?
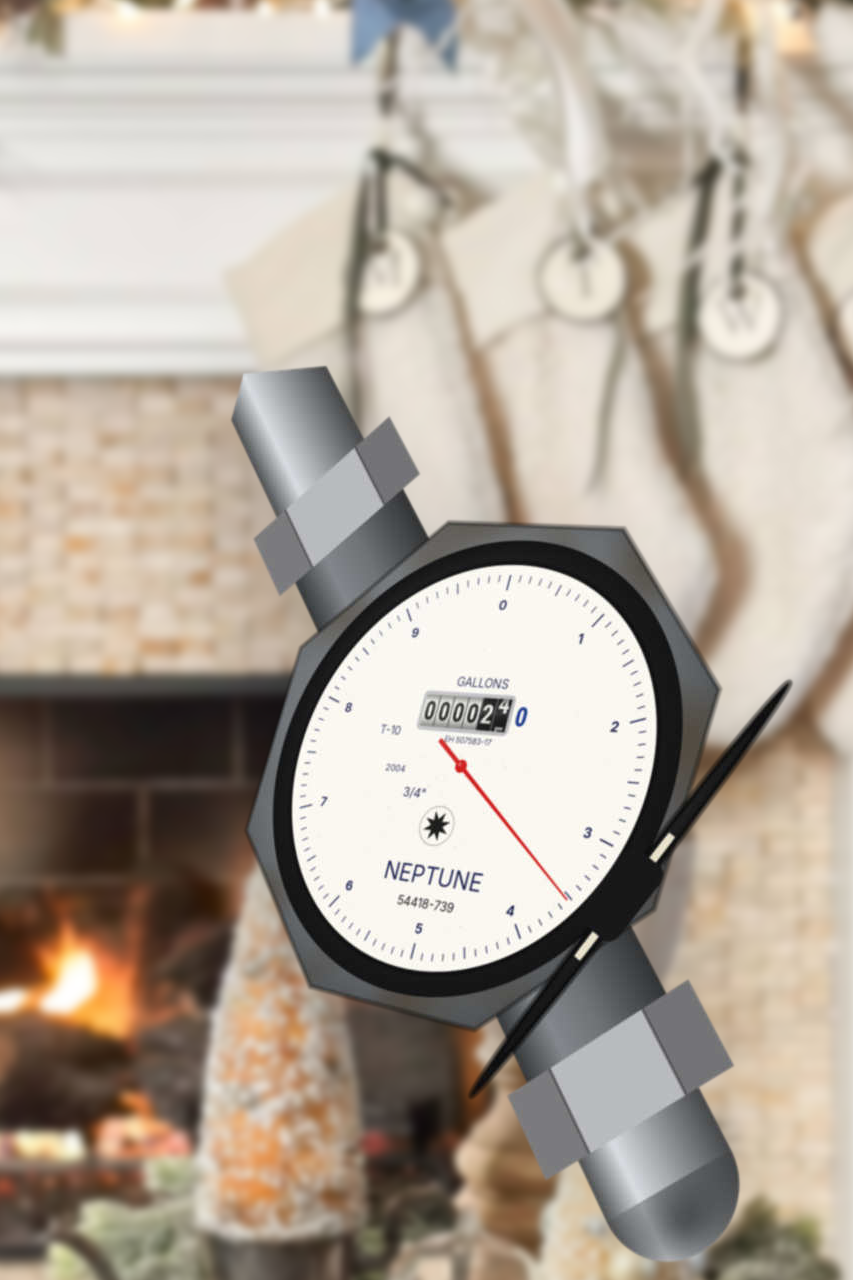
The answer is gal 243.5
